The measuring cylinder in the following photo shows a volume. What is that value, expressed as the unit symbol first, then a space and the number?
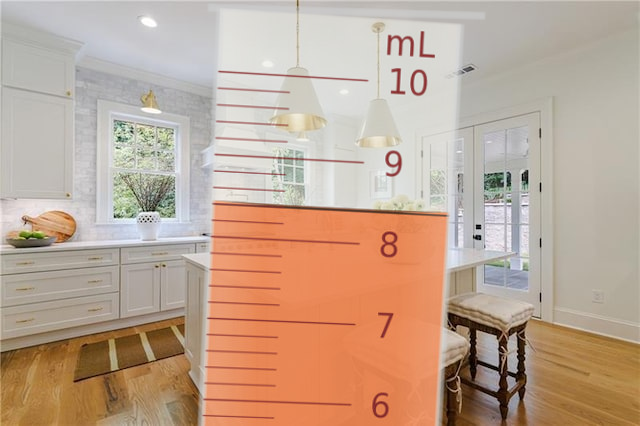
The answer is mL 8.4
